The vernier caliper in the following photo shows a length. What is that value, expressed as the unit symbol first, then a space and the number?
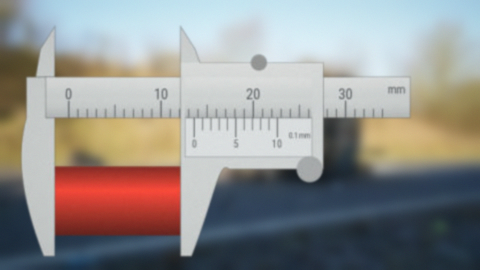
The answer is mm 13.6
